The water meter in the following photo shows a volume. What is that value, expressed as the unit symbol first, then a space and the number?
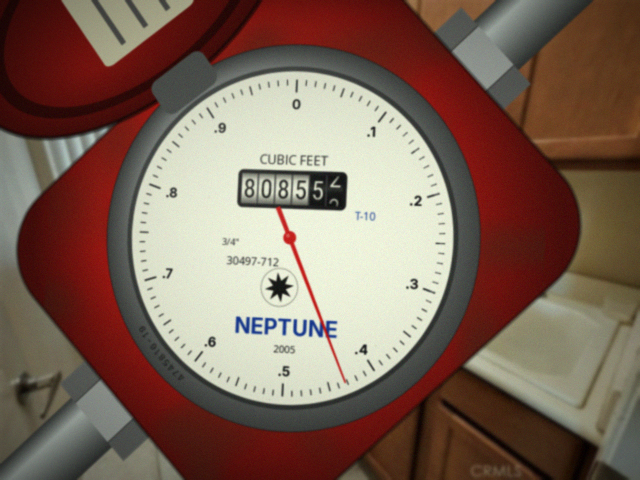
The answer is ft³ 808552.43
